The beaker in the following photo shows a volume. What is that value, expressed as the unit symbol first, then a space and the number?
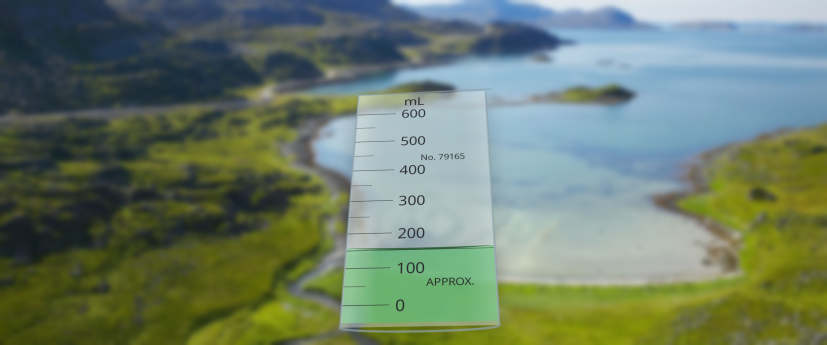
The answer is mL 150
